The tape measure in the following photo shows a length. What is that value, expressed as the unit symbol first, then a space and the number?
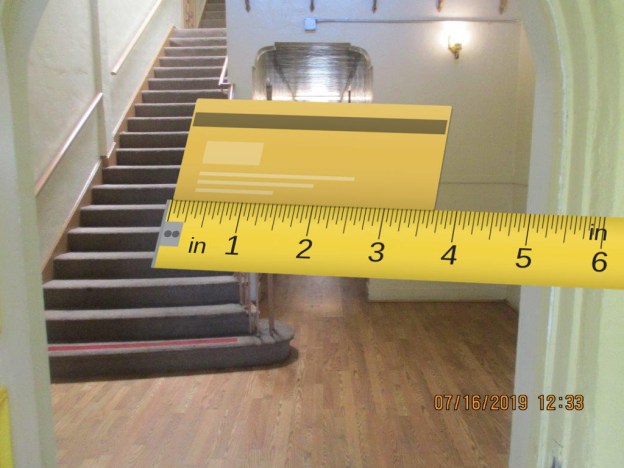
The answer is in 3.6875
